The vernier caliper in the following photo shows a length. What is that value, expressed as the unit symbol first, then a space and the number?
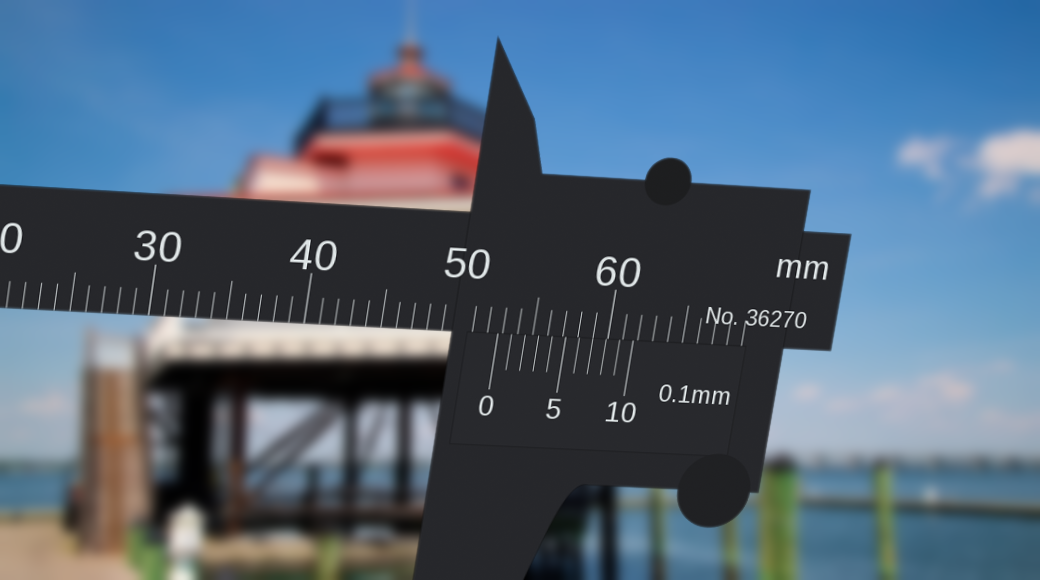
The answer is mm 52.7
